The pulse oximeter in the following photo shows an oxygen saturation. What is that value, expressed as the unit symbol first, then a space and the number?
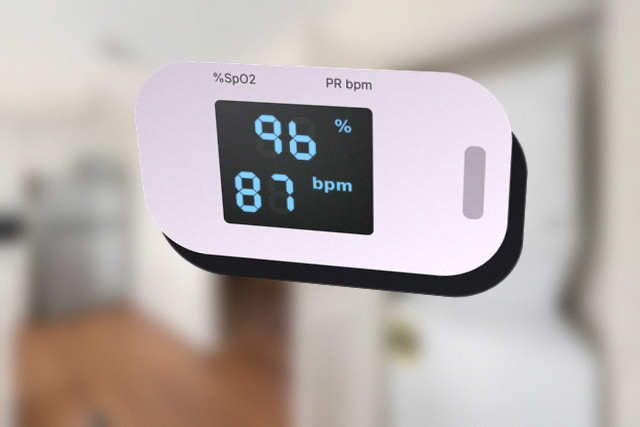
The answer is % 96
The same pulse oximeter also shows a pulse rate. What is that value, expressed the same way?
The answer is bpm 87
